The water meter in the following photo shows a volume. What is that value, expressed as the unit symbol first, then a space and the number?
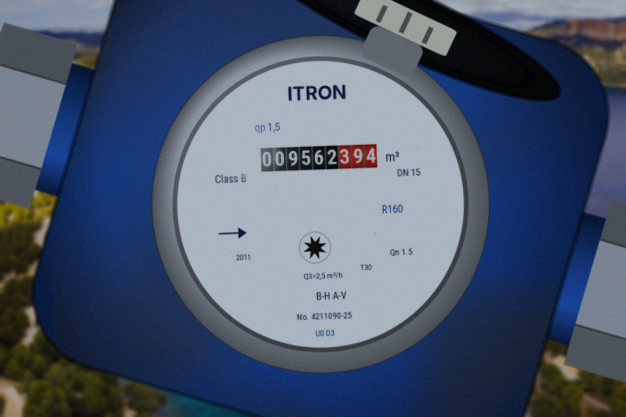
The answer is m³ 9562.394
